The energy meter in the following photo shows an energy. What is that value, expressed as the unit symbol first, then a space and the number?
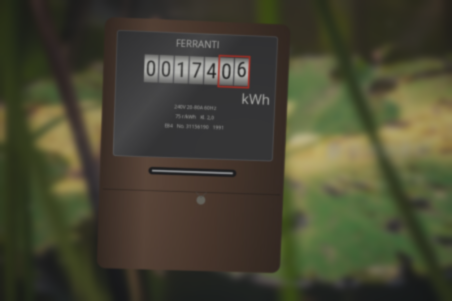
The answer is kWh 174.06
